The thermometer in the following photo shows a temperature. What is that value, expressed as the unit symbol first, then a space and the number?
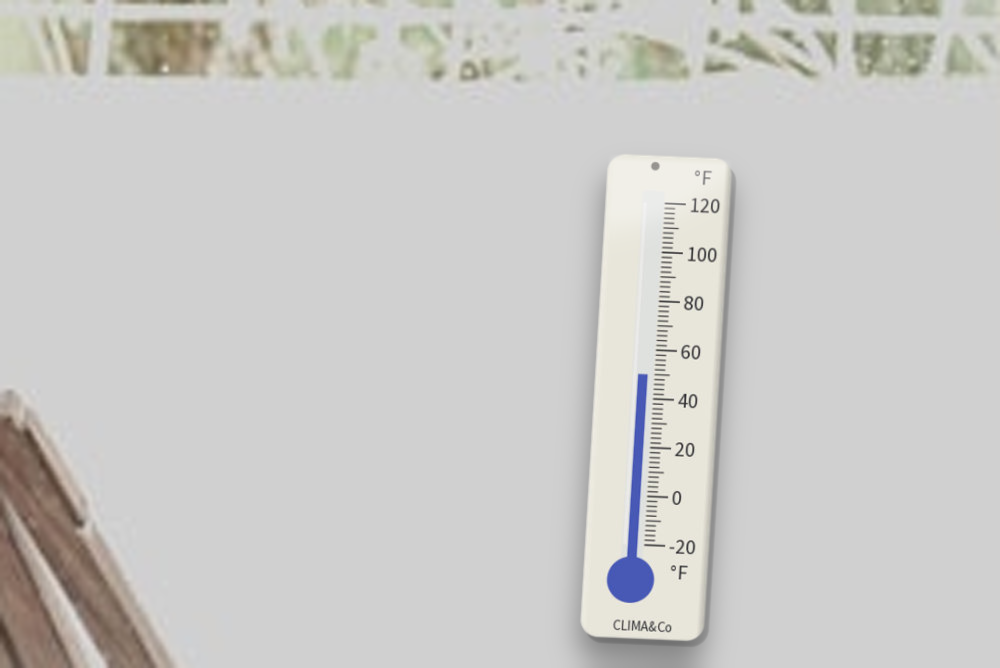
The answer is °F 50
